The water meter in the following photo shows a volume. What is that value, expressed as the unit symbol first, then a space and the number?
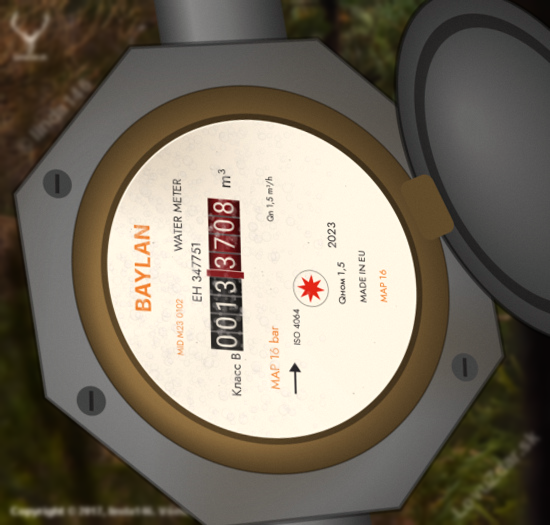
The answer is m³ 13.3708
